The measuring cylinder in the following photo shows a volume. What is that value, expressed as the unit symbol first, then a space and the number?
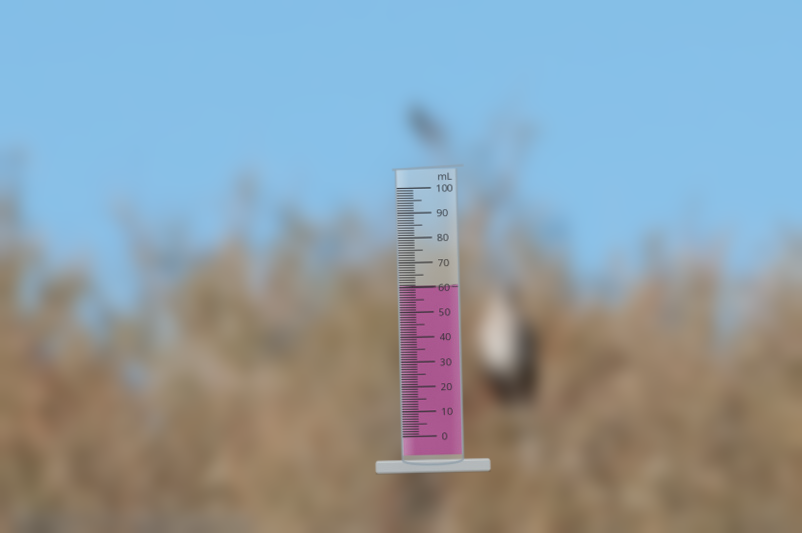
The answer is mL 60
